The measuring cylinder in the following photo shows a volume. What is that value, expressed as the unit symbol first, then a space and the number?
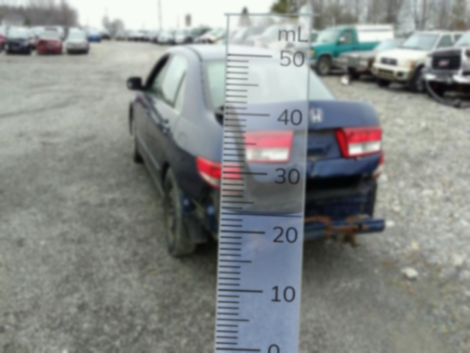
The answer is mL 23
